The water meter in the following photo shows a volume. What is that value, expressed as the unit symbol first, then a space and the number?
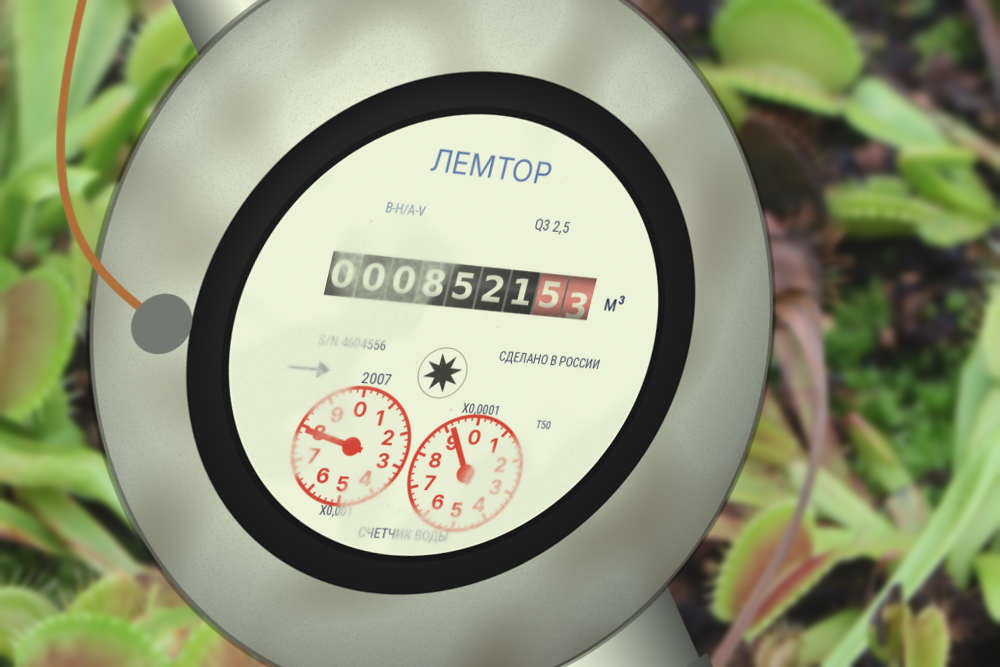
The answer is m³ 8521.5279
